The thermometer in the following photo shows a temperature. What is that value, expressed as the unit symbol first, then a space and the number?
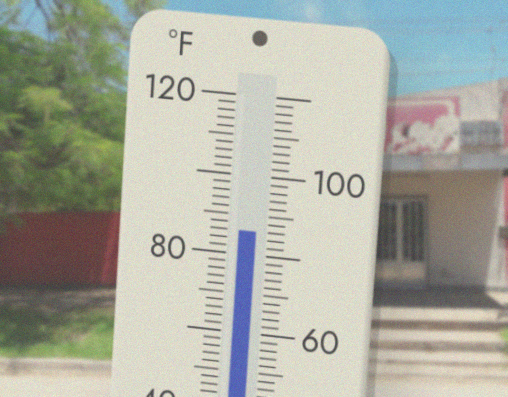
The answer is °F 86
